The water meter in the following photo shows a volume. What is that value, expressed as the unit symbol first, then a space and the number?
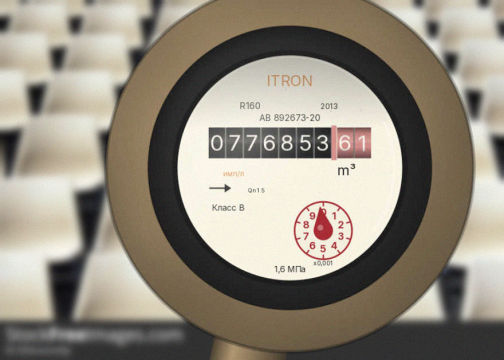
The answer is m³ 776853.609
